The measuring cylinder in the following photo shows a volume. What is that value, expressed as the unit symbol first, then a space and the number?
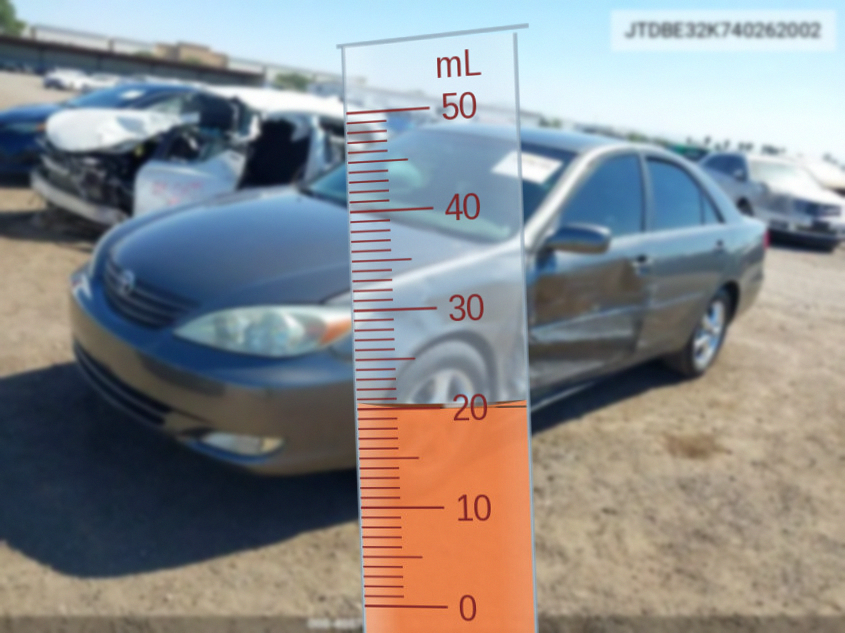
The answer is mL 20
